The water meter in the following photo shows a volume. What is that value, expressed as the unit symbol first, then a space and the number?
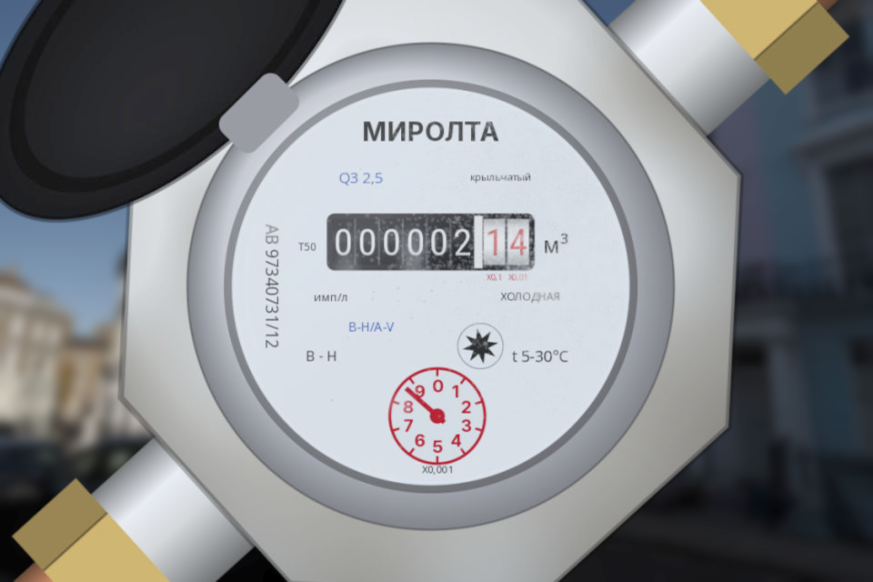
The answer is m³ 2.148
